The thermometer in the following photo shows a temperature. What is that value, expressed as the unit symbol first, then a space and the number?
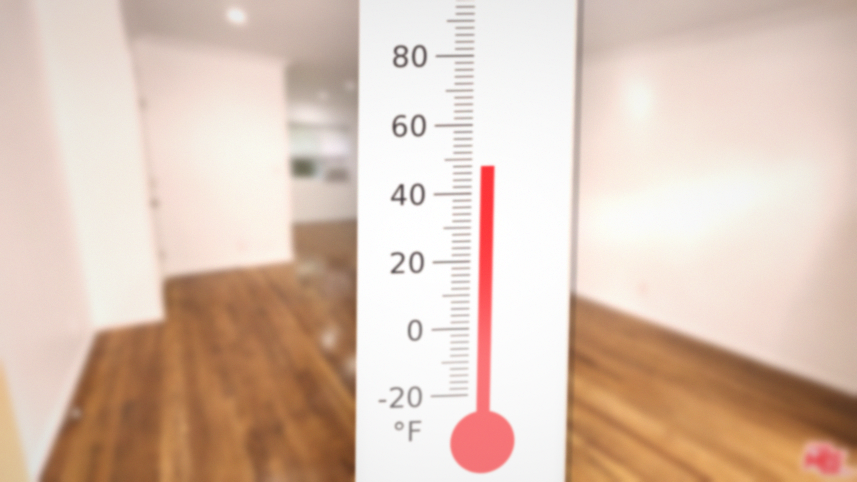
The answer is °F 48
